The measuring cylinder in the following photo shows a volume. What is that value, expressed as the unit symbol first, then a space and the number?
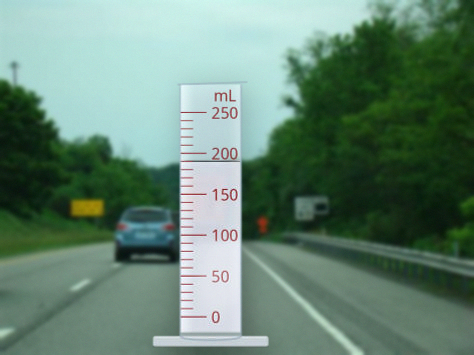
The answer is mL 190
